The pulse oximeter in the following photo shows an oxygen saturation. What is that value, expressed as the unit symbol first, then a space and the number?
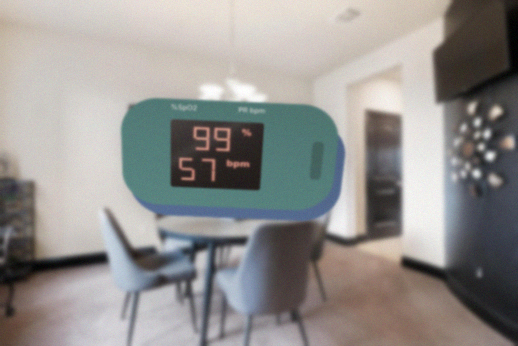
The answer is % 99
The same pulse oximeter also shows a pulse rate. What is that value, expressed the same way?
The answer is bpm 57
